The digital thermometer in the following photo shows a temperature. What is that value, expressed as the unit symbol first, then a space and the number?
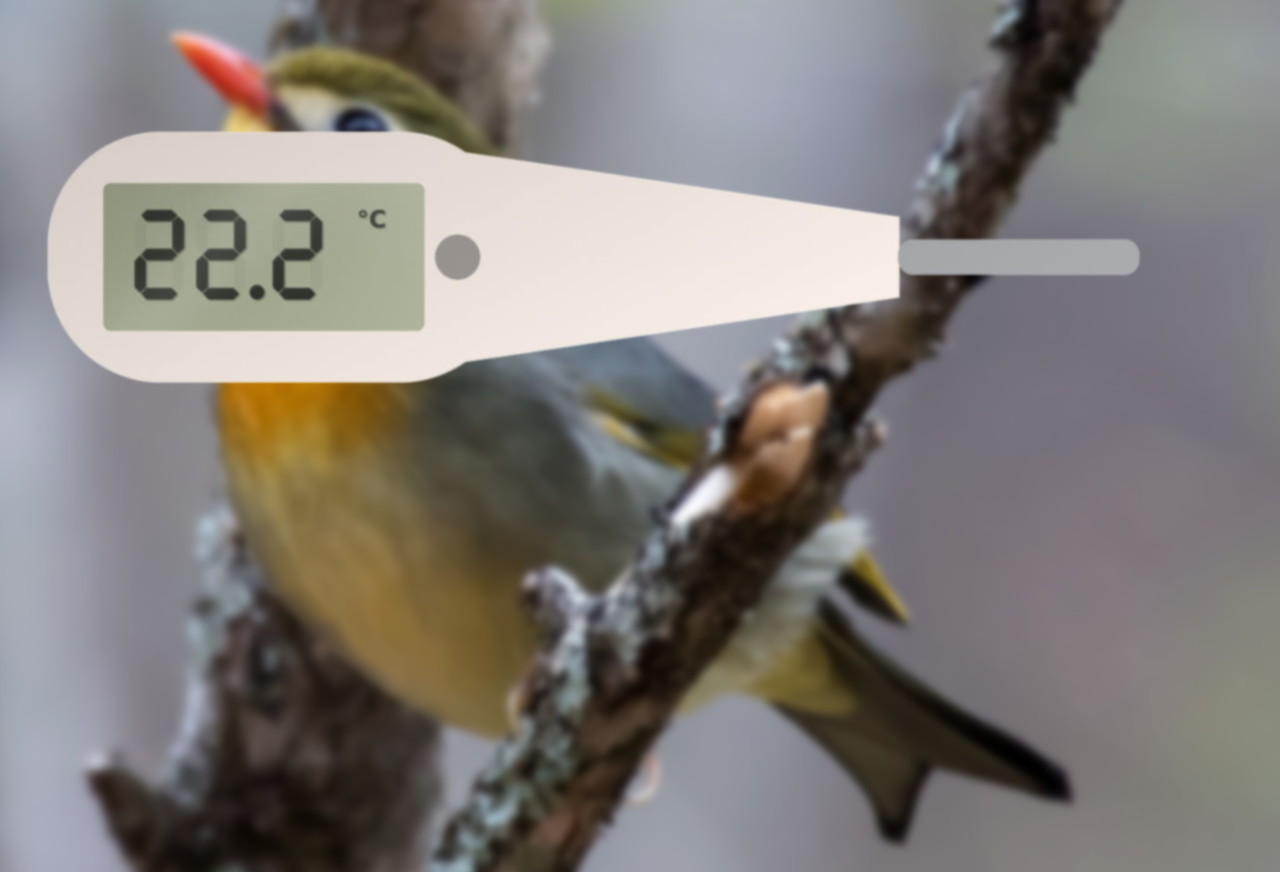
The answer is °C 22.2
